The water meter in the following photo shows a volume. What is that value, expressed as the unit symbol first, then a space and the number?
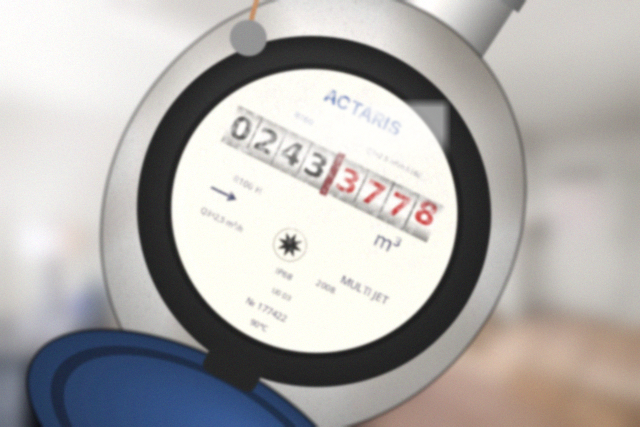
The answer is m³ 243.3778
